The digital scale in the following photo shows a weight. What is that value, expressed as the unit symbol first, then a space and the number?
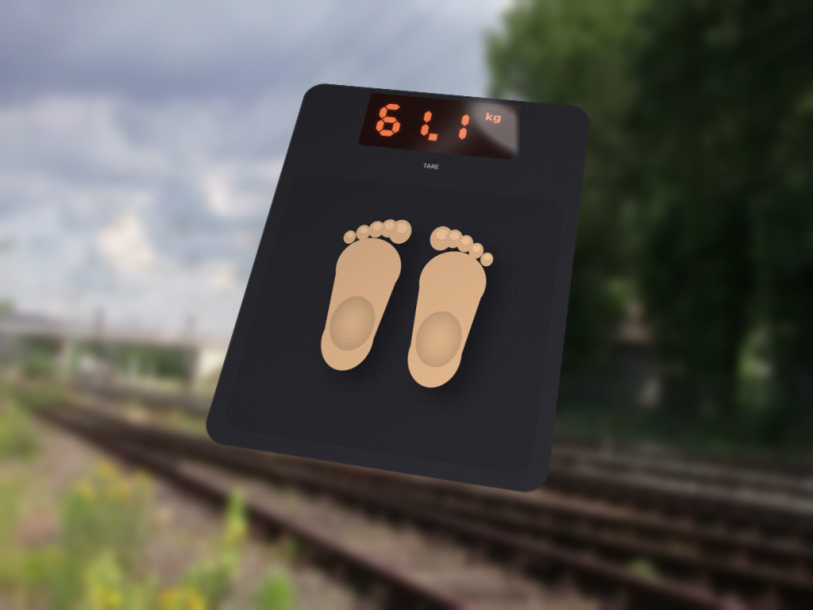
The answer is kg 61.1
